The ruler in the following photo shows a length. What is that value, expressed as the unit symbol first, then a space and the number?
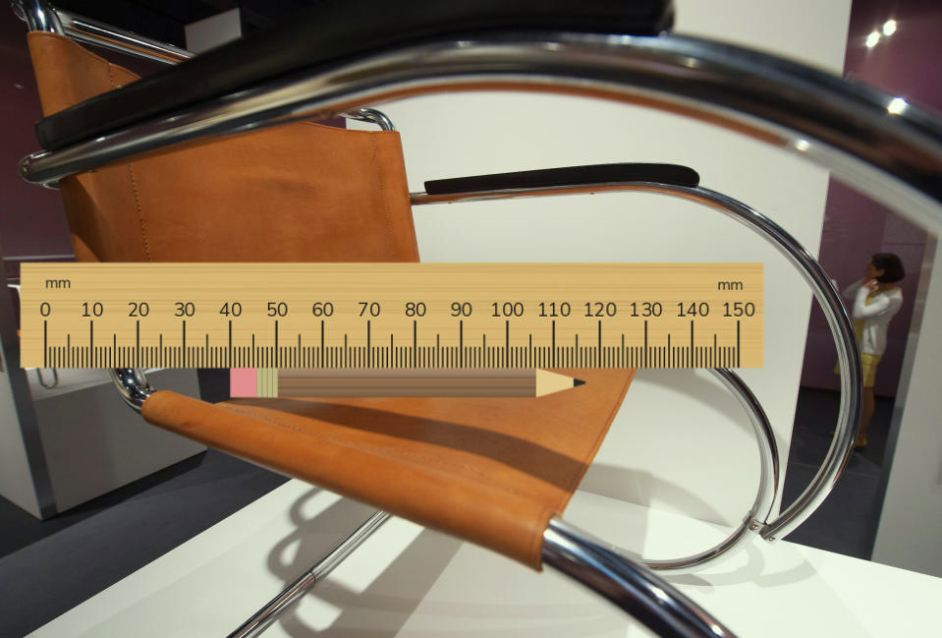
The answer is mm 77
